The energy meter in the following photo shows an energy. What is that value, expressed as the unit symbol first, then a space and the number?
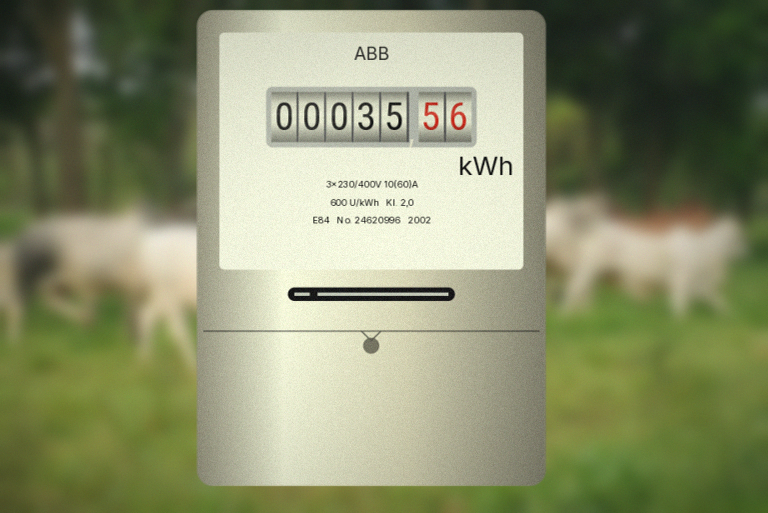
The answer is kWh 35.56
